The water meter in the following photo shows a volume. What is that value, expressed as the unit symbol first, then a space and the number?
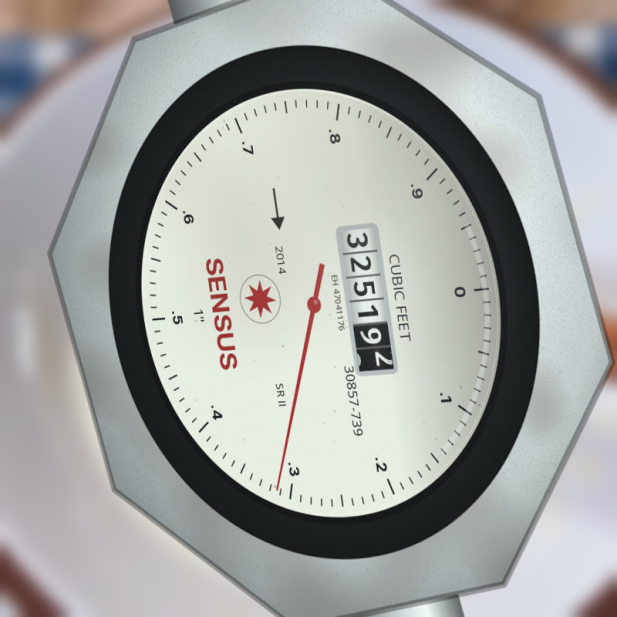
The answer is ft³ 325192.31
